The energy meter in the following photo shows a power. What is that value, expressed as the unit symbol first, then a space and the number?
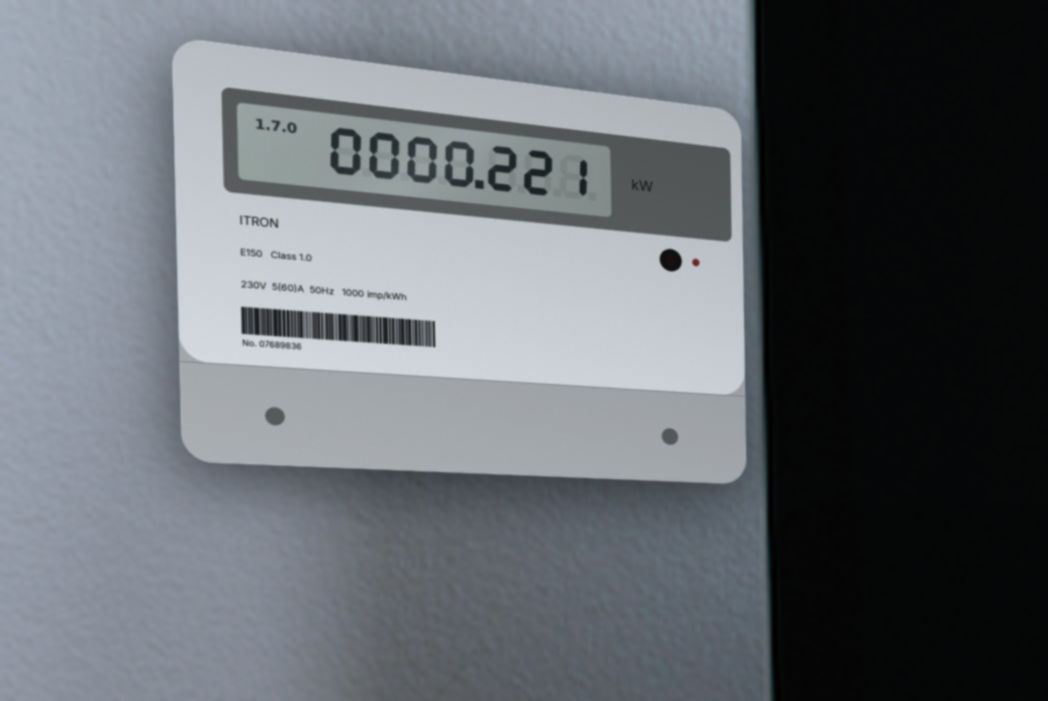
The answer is kW 0.221
